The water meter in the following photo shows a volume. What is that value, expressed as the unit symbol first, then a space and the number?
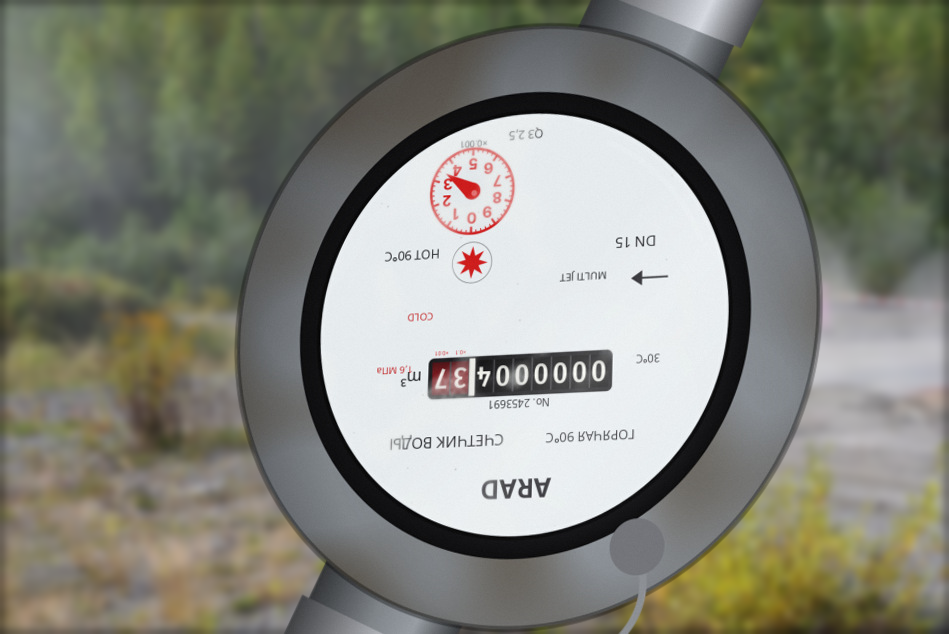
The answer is m³ 4.373
